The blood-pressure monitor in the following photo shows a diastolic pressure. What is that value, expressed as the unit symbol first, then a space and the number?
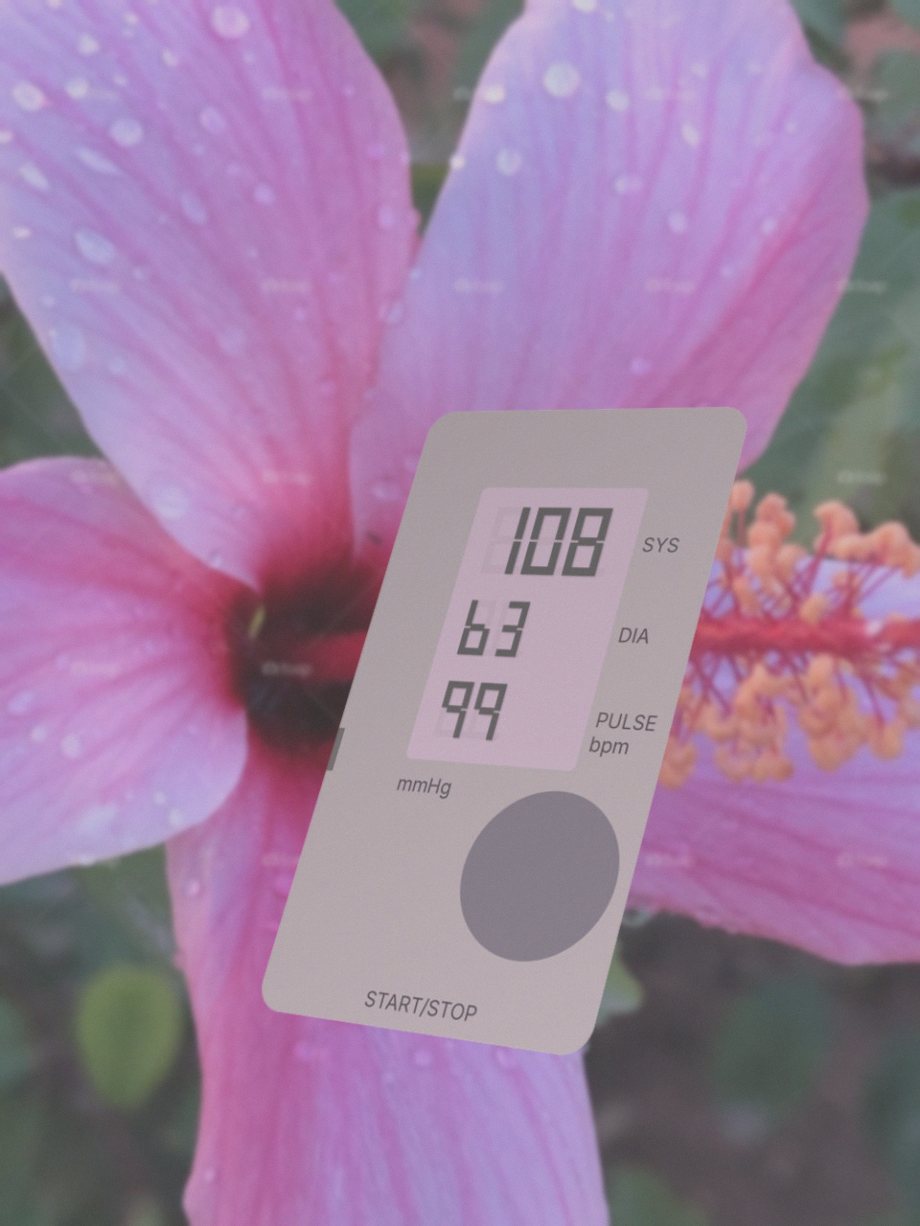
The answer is mmHg 63
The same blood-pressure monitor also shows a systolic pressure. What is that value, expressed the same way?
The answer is mmHg 108
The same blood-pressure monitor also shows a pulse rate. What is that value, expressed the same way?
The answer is bpm 99
